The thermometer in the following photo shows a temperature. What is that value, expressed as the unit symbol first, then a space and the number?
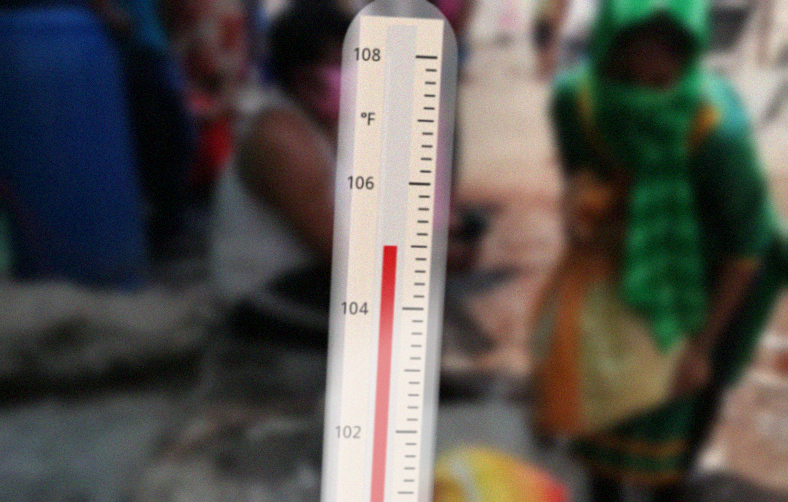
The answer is °F 105
